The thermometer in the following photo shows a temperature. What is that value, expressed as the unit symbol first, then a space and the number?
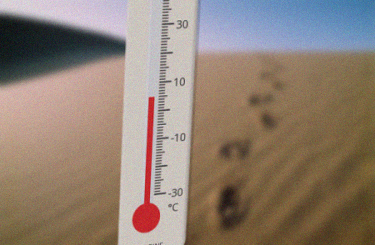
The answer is °C 5
